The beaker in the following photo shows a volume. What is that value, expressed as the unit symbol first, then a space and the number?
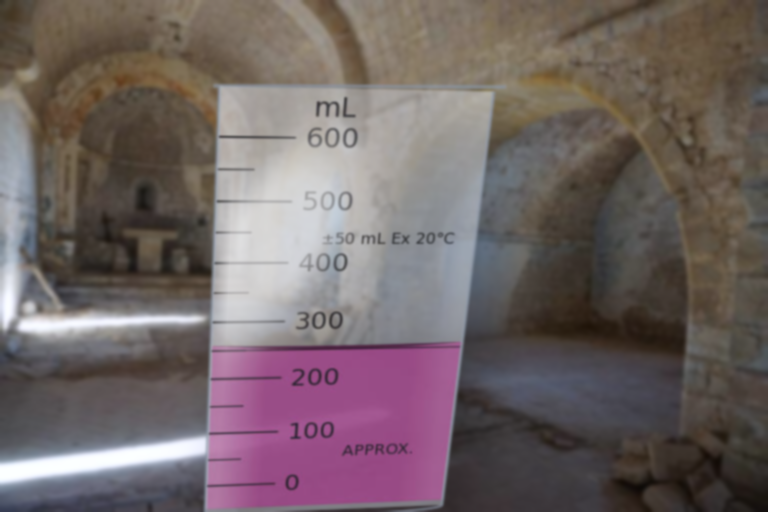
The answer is mL 250
